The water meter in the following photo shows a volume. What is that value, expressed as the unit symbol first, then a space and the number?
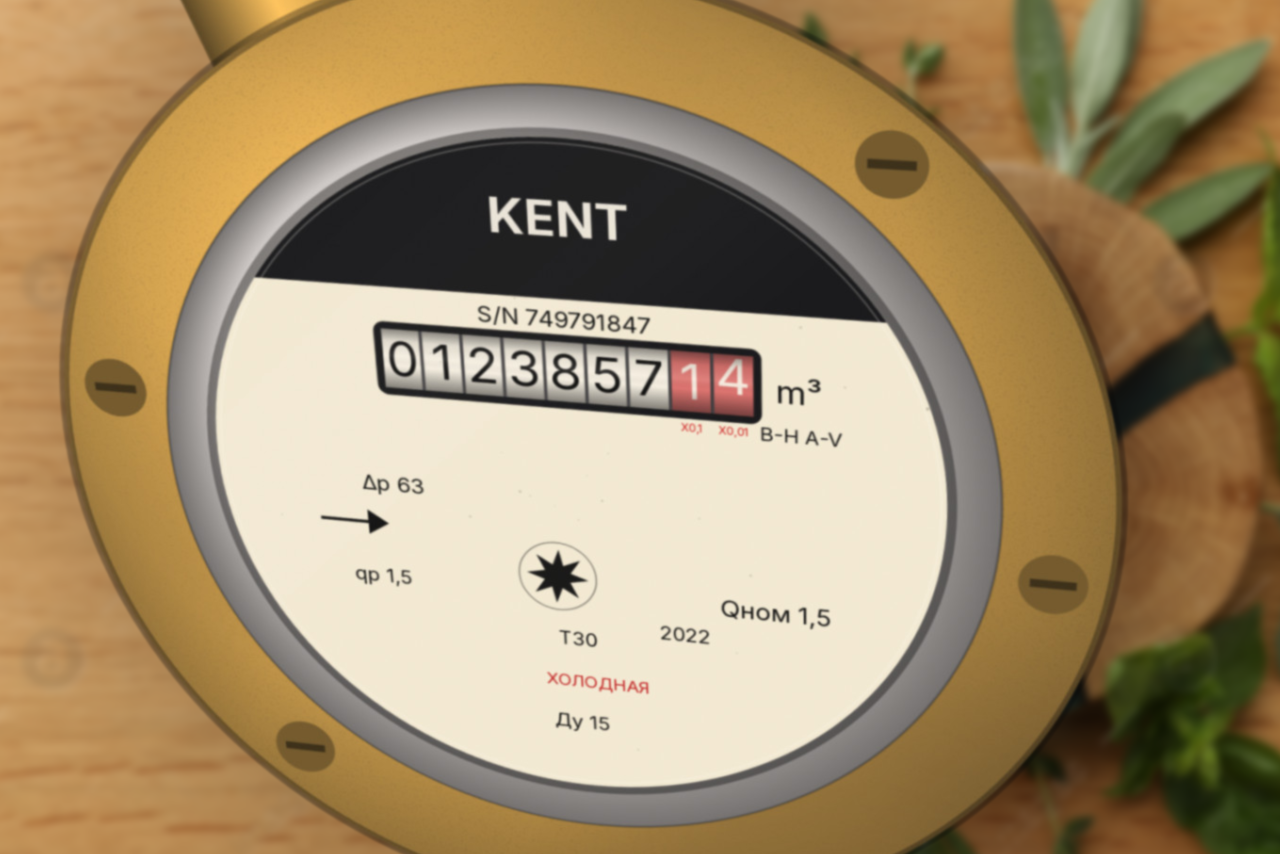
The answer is m³ 123857.14
